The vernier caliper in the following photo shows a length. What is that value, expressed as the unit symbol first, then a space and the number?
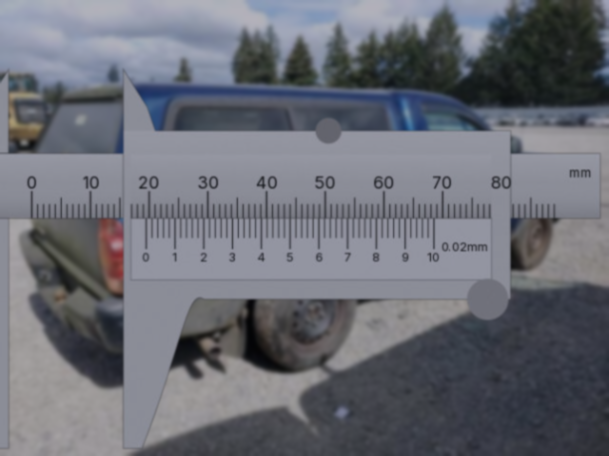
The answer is mm 19.5
